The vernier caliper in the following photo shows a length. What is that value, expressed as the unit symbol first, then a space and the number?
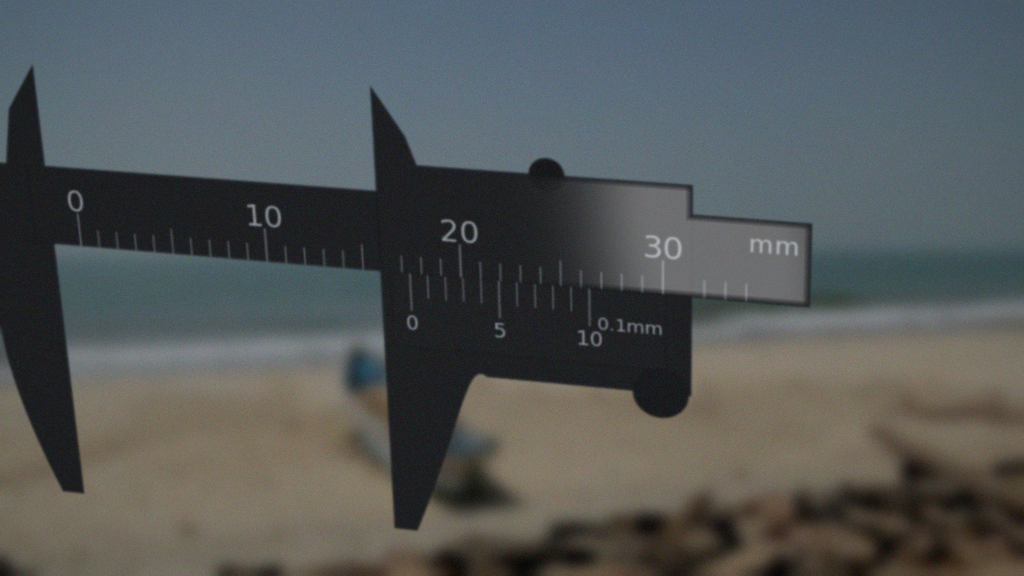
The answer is mm 17.4
